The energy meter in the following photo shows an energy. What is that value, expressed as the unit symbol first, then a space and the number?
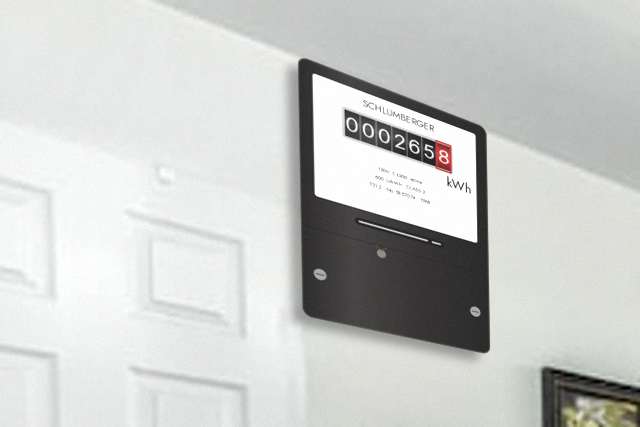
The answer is kWh 265.8
